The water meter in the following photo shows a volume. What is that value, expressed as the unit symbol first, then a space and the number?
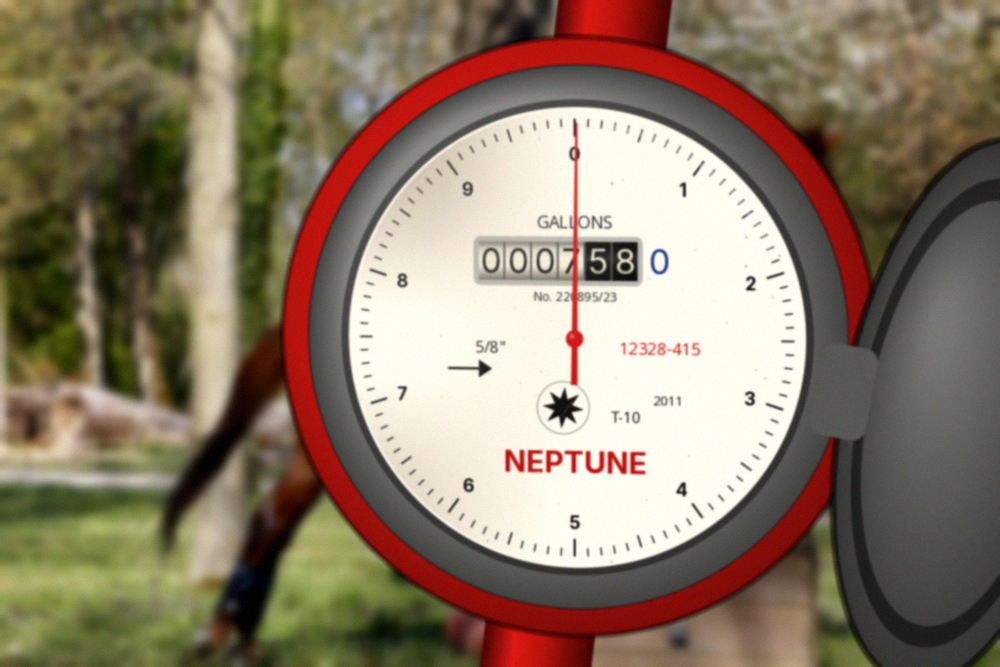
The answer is gal 7580.0
